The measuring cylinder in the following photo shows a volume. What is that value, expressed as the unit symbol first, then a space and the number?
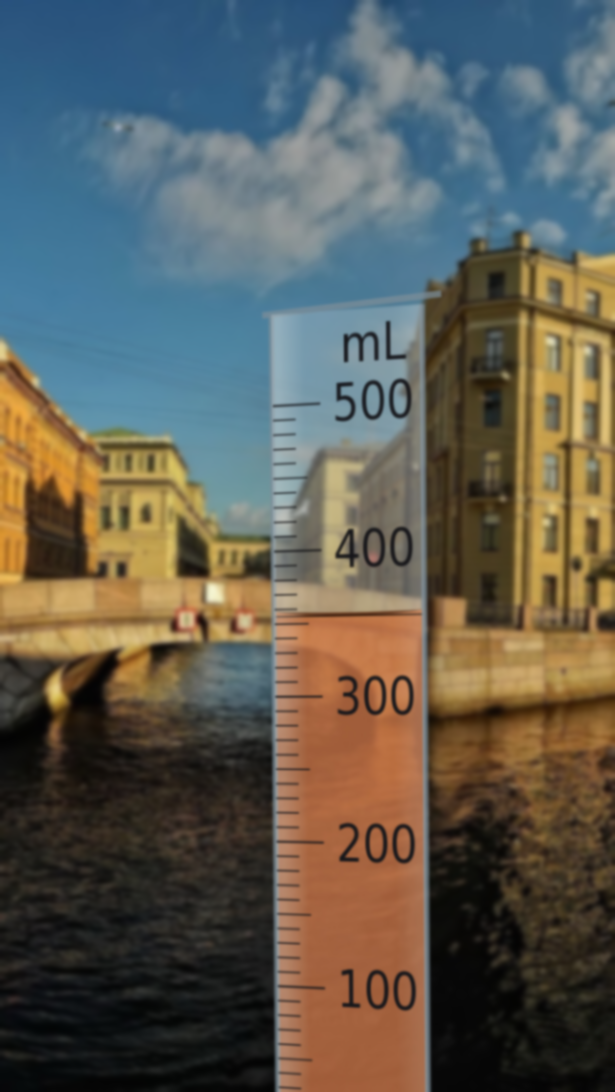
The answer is mL 355
